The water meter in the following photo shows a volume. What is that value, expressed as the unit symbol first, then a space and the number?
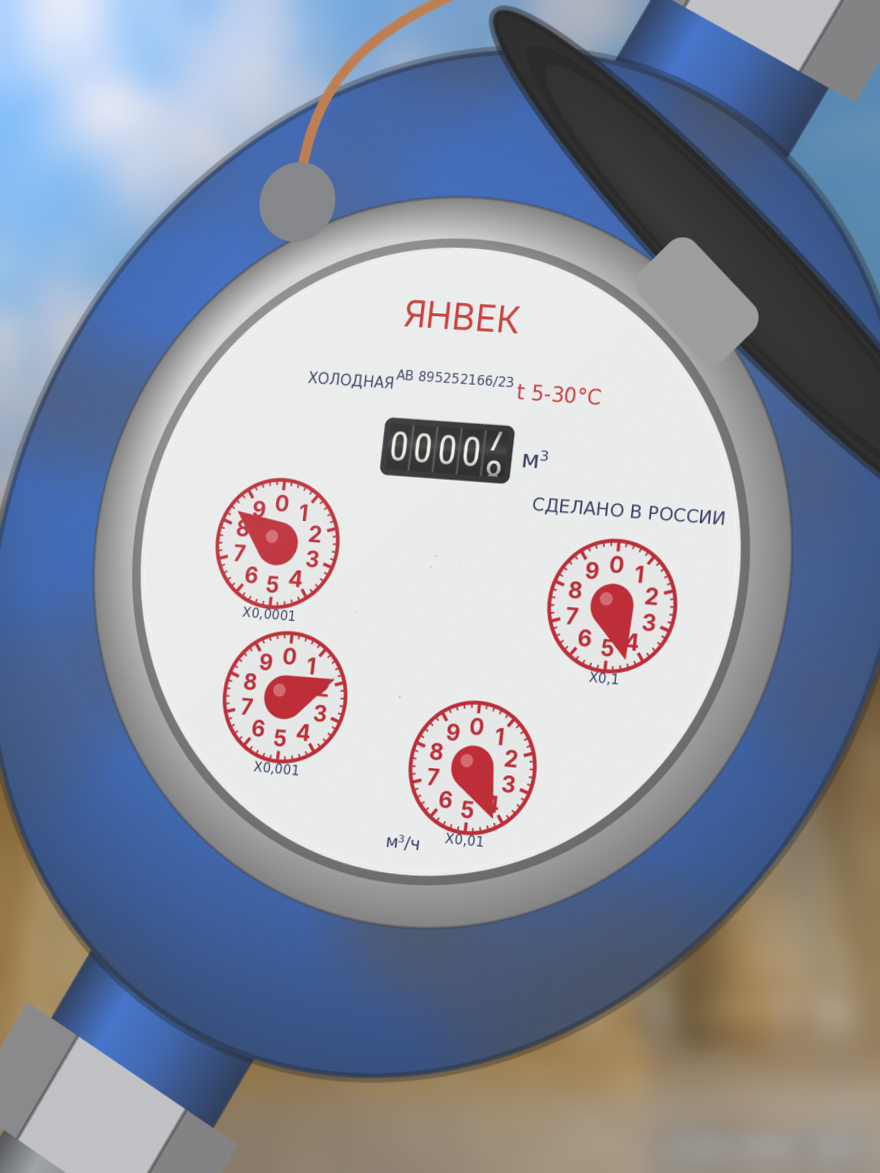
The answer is m³ 7.4418
